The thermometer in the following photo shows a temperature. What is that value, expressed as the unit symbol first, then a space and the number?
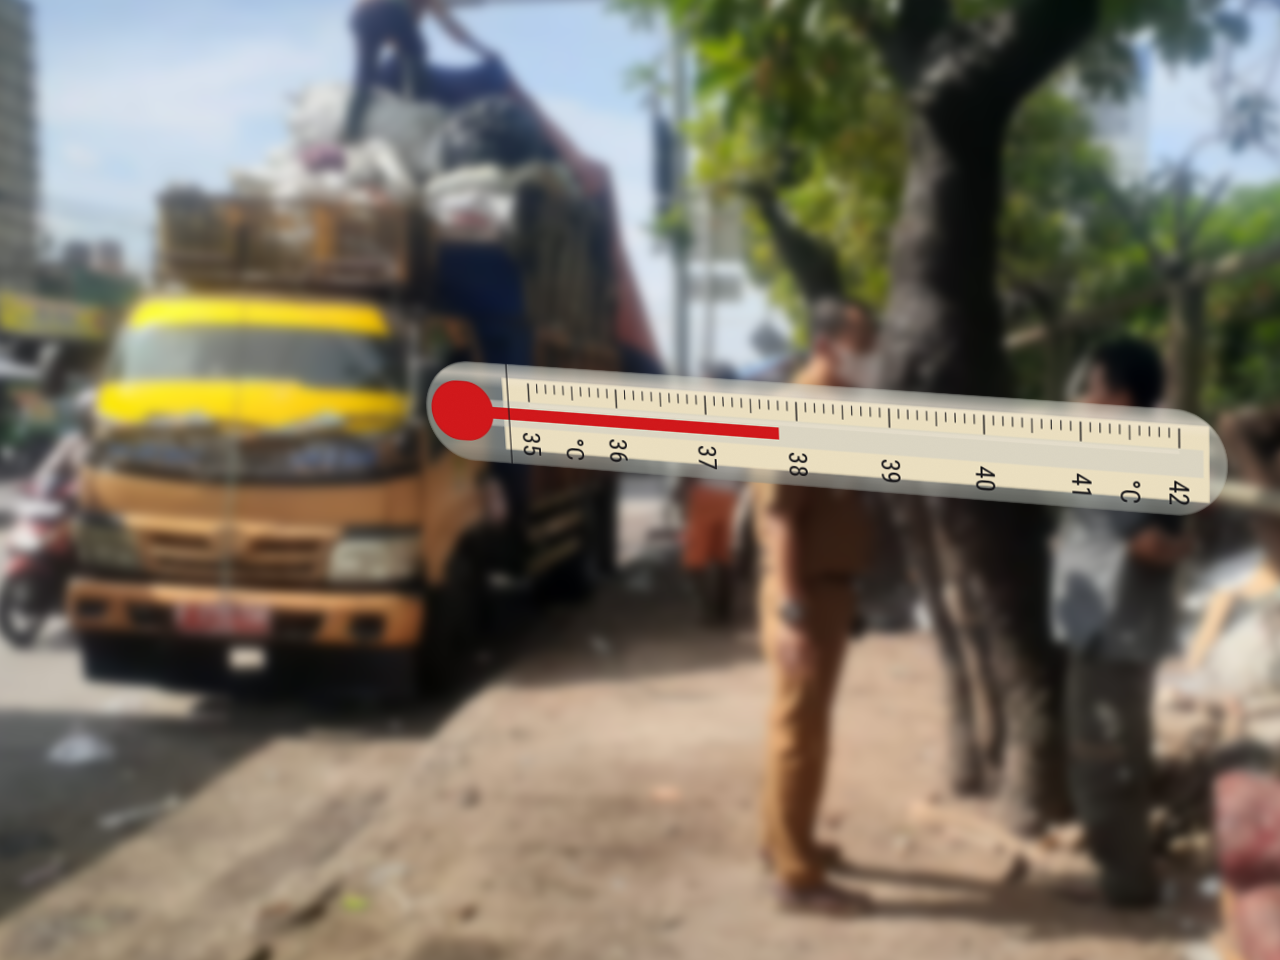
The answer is °C 37.8
